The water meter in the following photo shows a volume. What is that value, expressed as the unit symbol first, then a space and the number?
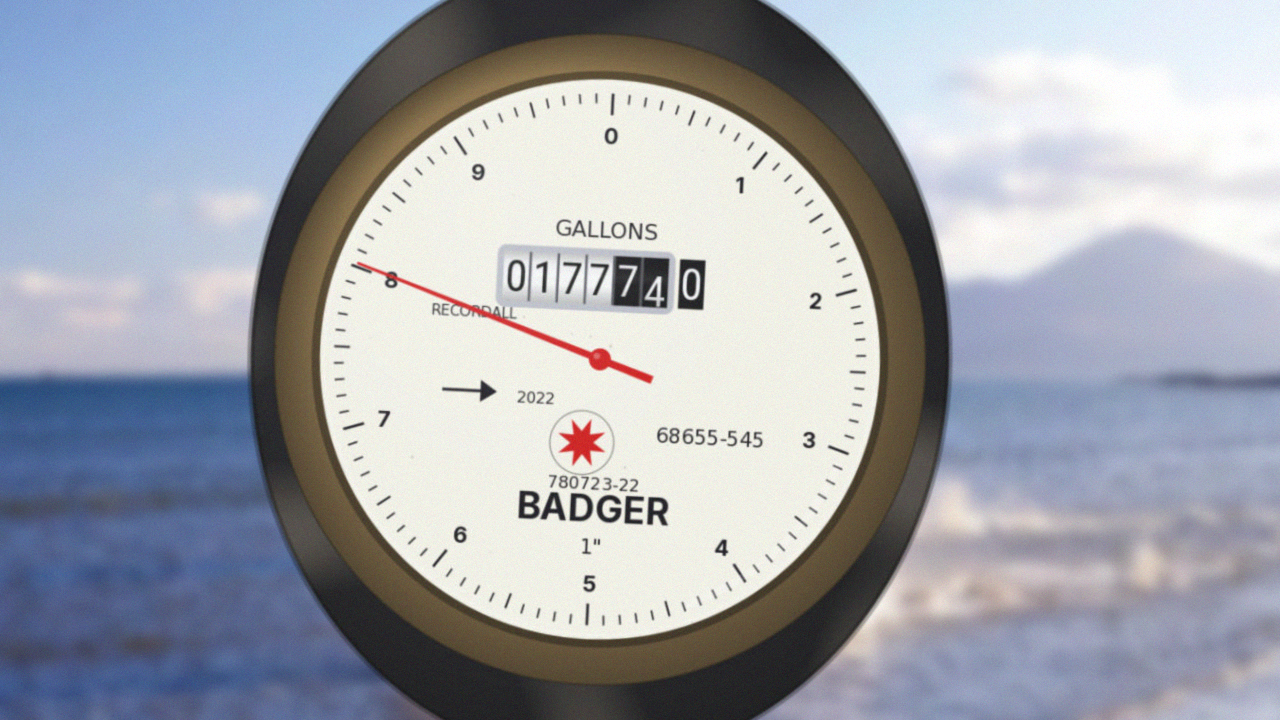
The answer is gal 177738.0
